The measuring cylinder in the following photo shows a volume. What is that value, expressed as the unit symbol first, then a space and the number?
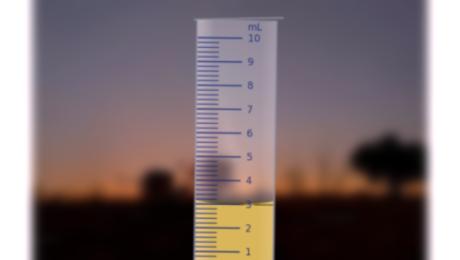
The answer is mL 3
